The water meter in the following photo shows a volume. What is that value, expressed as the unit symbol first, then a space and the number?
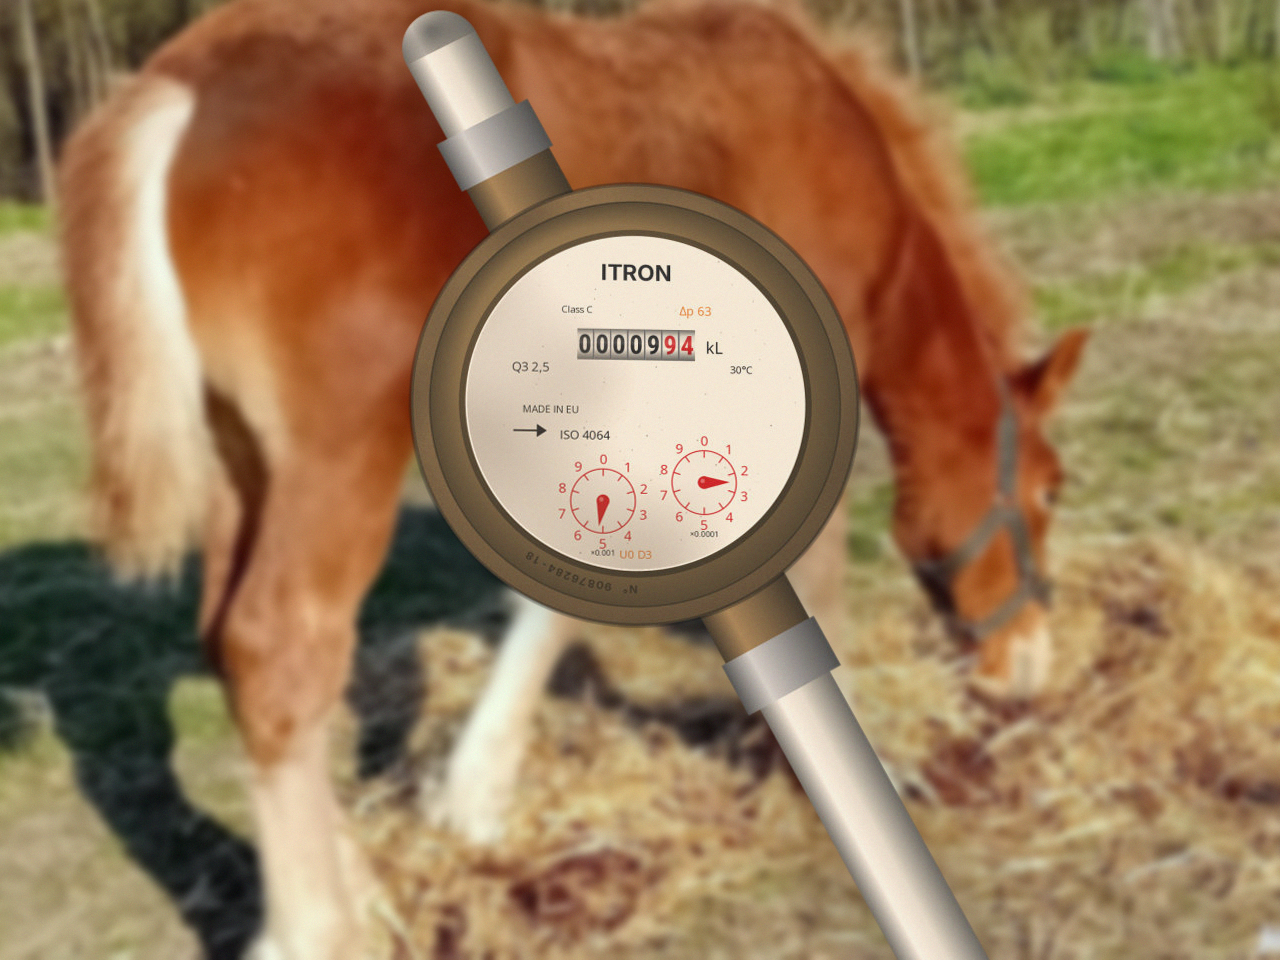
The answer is kL 9.9452
